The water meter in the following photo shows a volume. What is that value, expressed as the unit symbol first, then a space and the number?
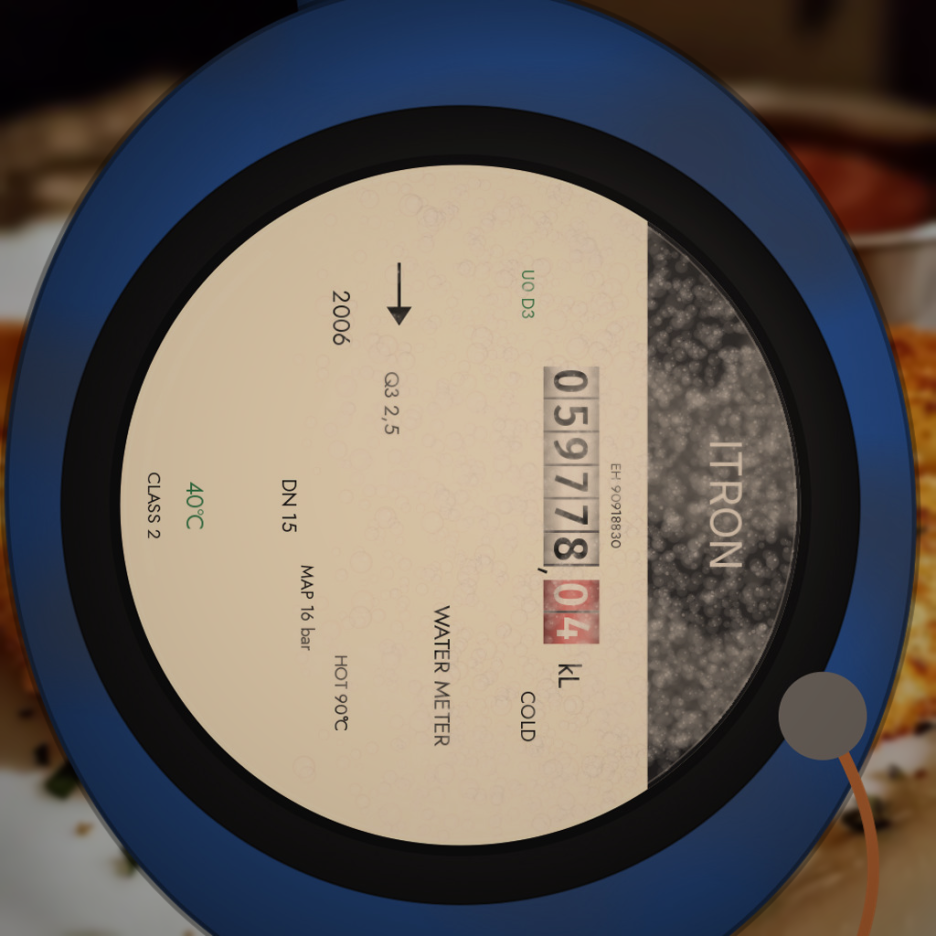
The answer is kL 59778.04
